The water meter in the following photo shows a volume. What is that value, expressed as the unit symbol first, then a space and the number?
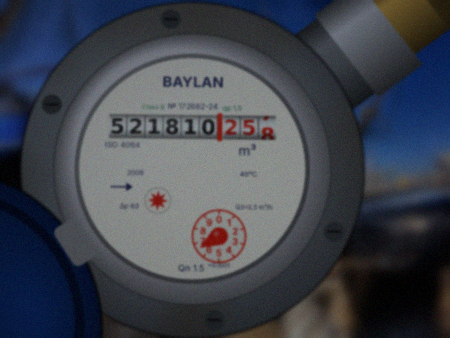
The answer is m³ 521810.2576
